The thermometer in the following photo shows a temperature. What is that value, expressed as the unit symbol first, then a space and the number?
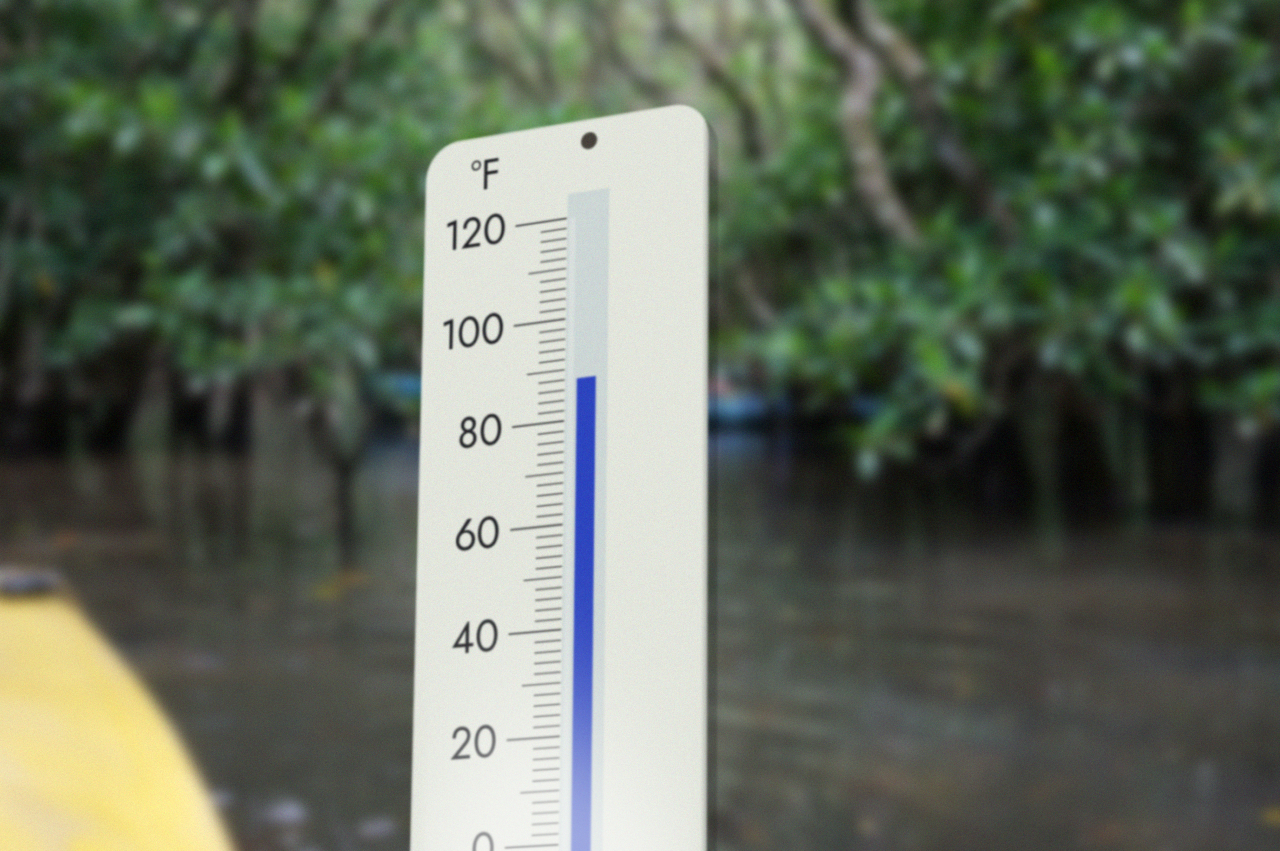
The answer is °F 88
